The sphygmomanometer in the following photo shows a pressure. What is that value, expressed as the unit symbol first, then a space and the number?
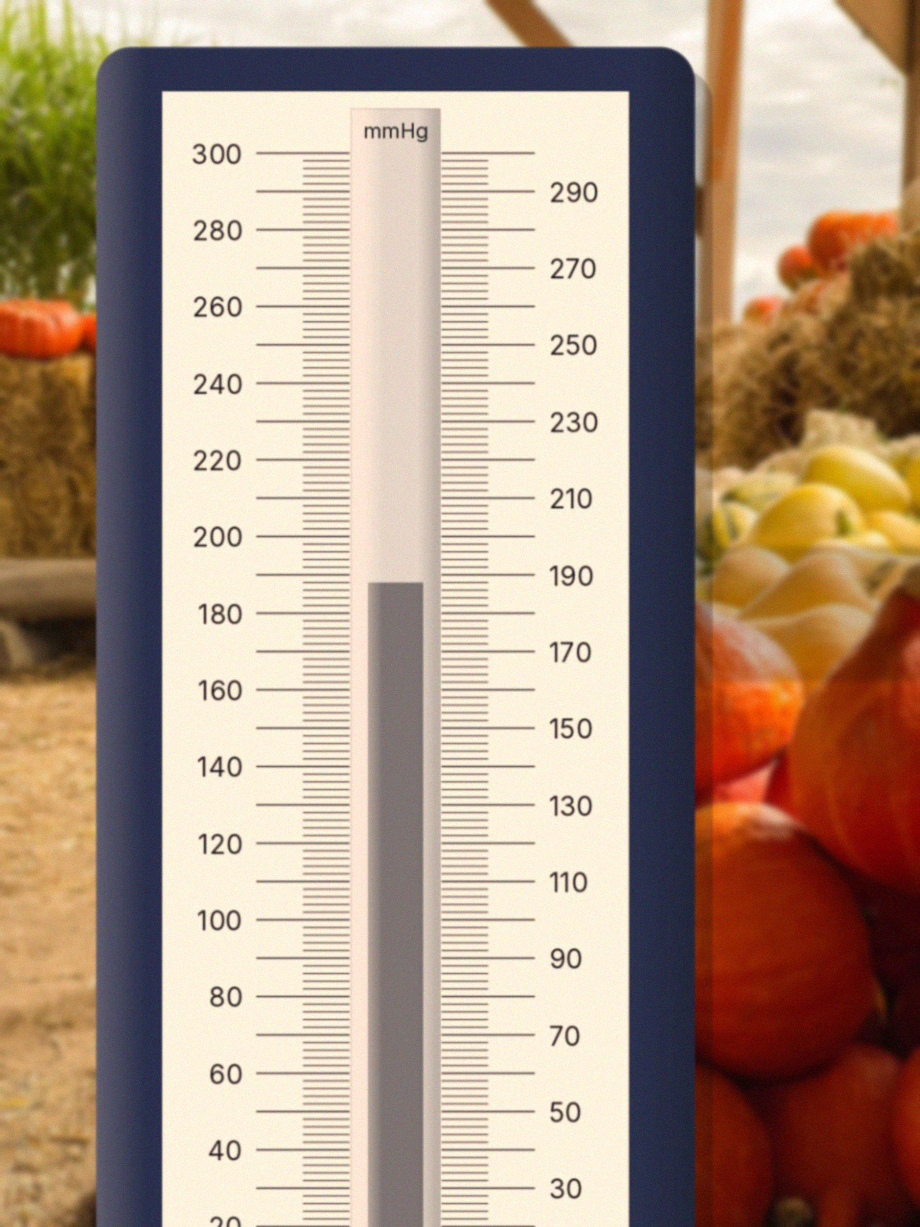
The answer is mmHg 188
